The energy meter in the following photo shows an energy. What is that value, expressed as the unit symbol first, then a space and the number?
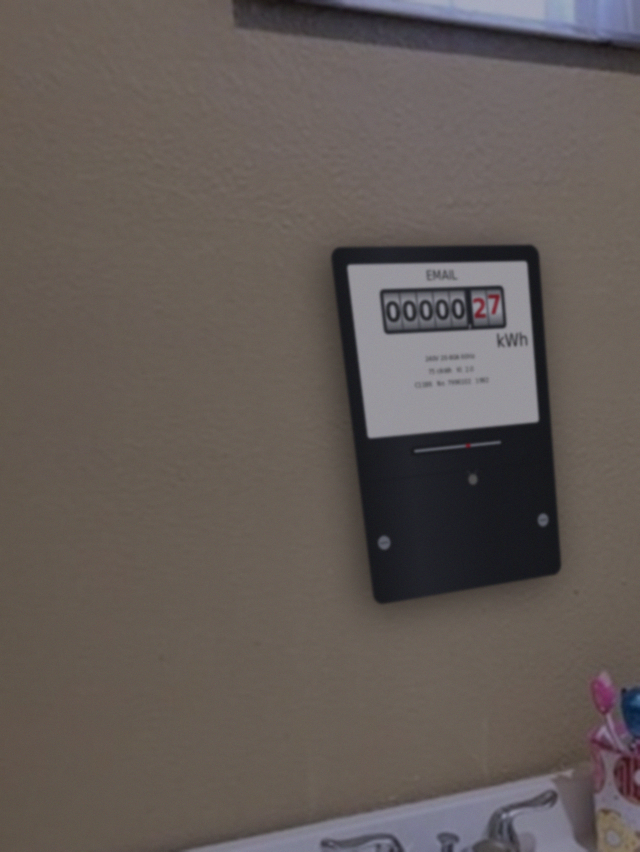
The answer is kWh 0.27
